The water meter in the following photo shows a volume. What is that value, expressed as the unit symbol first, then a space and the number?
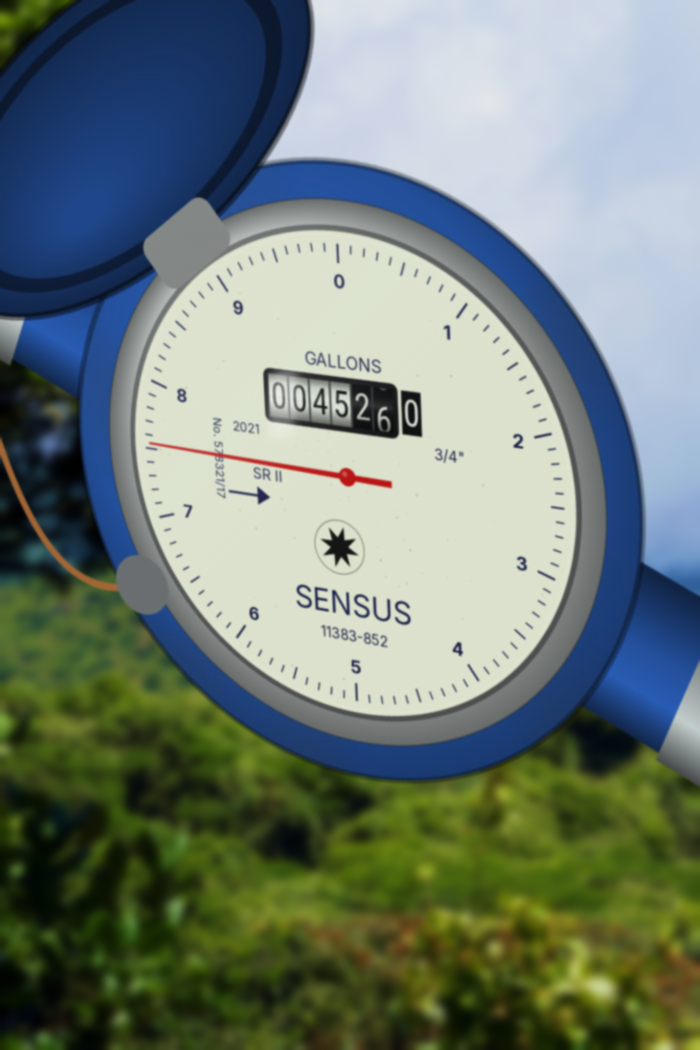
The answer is gal 45257.5
